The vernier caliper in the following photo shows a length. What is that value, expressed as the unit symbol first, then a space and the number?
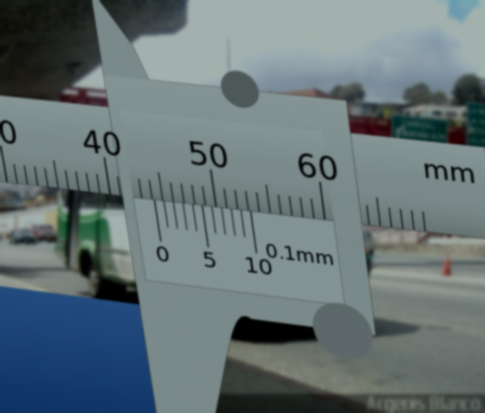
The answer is mm 44.2
